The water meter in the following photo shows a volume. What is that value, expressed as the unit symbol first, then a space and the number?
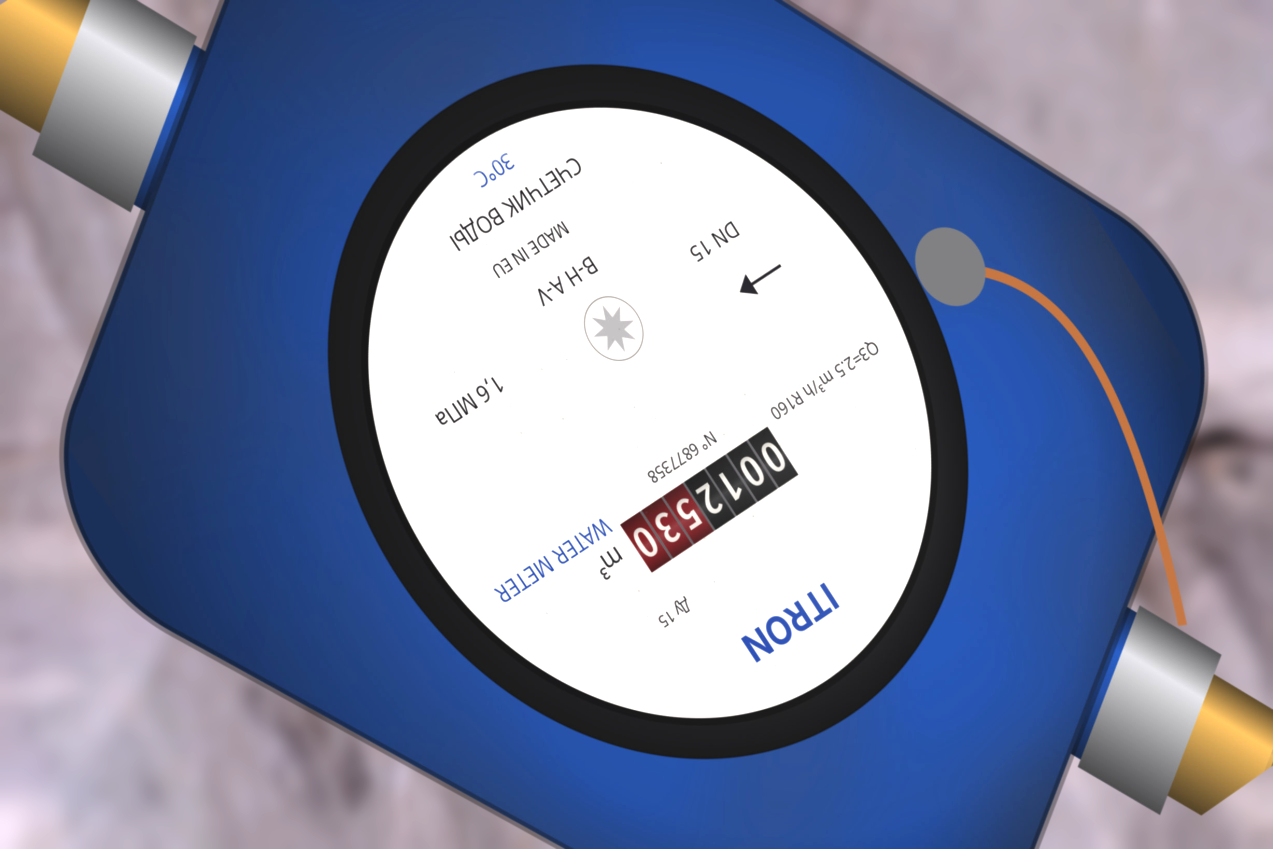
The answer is m³ 12.530
